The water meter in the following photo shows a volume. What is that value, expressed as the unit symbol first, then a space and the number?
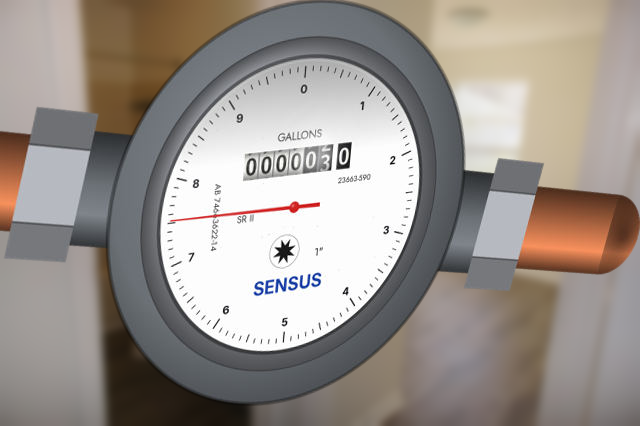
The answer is gal 27.5
